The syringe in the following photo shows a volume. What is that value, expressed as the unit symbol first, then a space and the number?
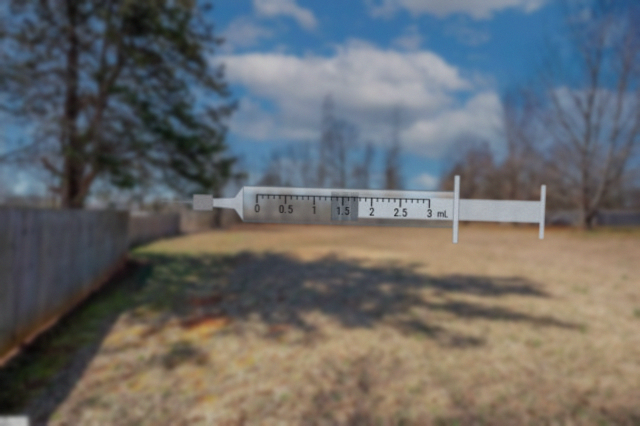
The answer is mL 1.3
